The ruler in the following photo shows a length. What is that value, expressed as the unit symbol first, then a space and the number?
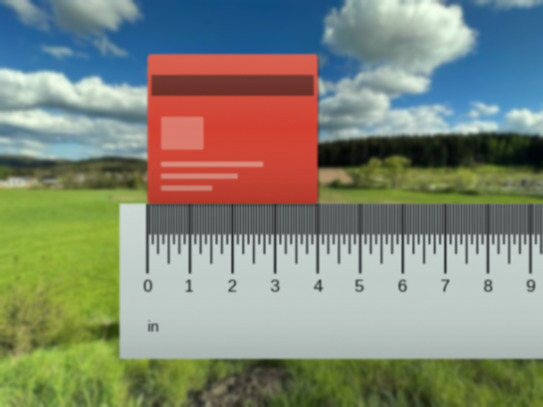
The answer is in 4
